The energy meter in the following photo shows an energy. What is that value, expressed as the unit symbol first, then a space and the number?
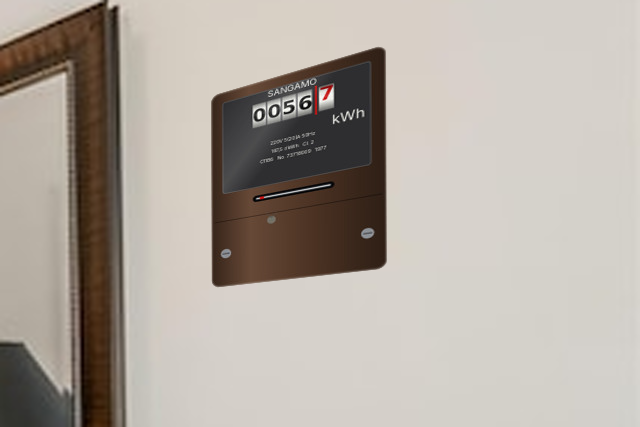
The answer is kWh 56.7
